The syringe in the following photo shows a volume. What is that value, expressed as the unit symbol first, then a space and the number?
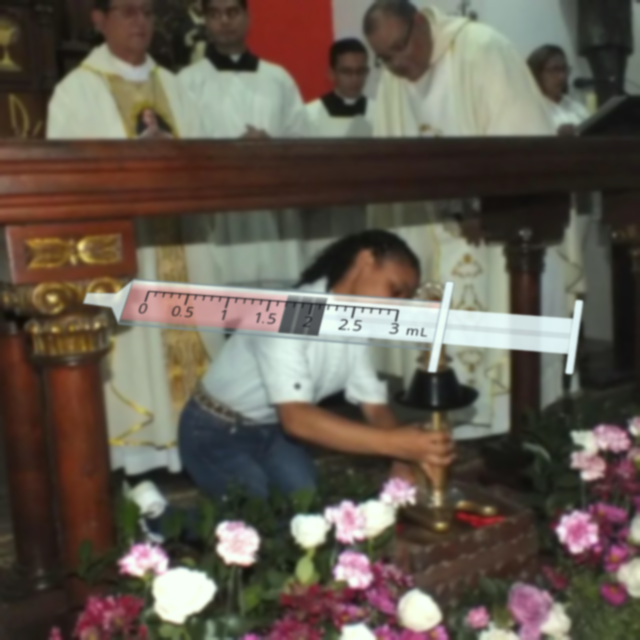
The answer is mL 1.7
